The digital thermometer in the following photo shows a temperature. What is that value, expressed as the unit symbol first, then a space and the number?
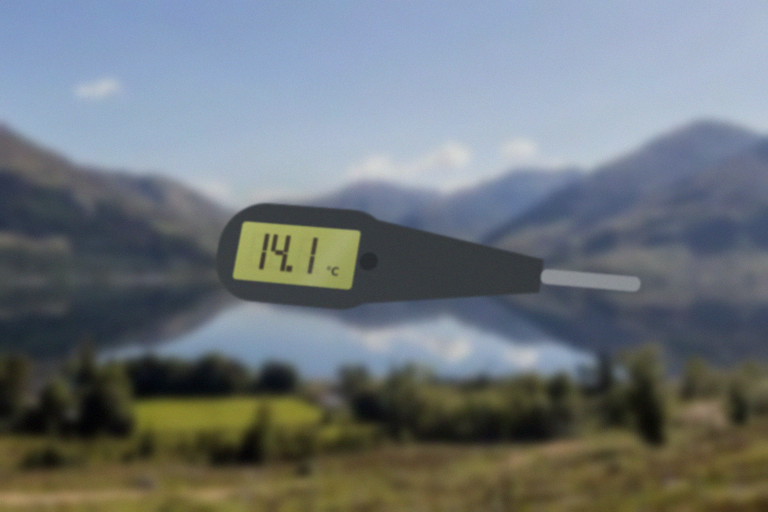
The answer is °C 14.1
